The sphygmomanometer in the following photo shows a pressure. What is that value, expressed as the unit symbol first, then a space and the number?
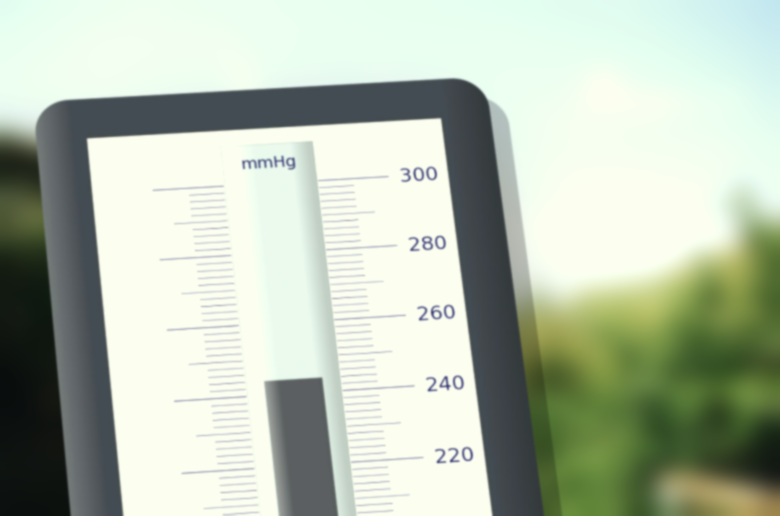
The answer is mmHg 244
